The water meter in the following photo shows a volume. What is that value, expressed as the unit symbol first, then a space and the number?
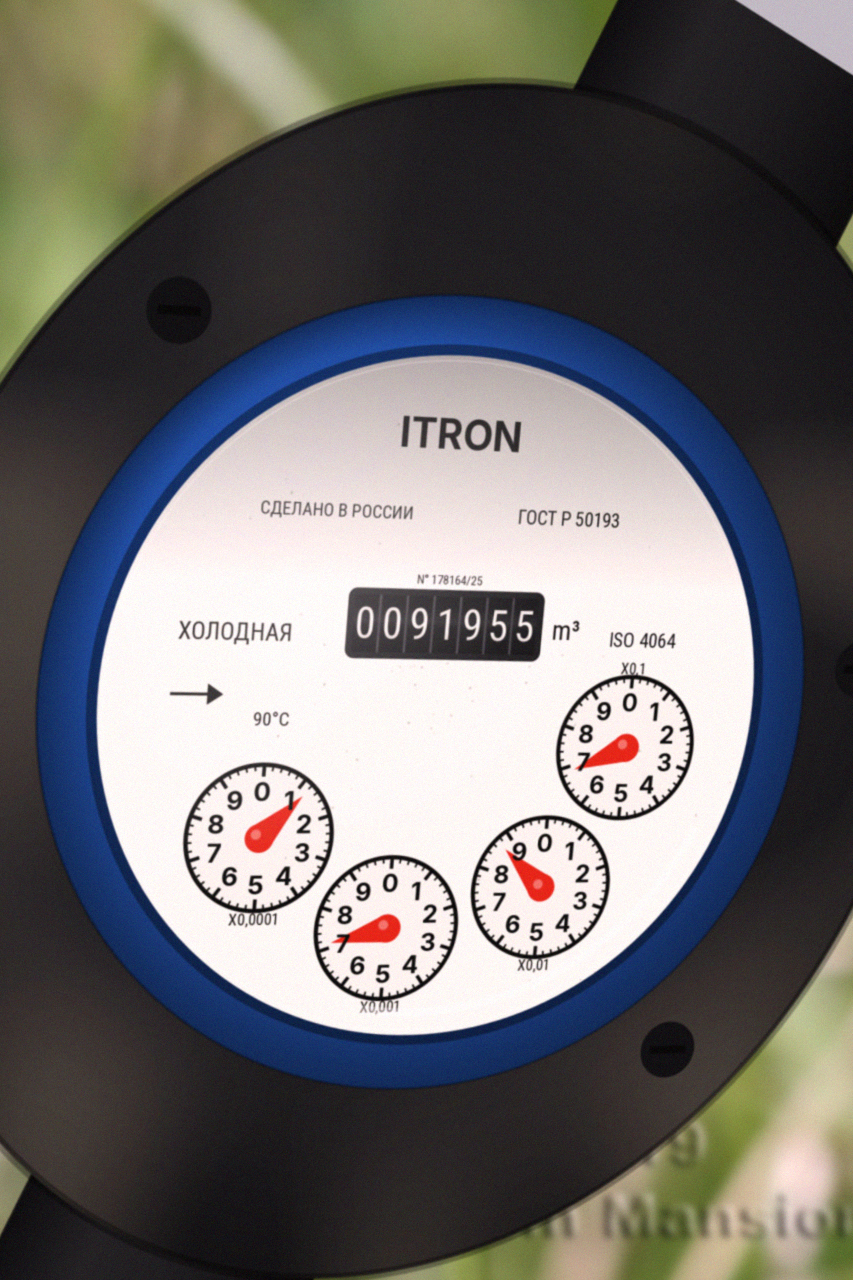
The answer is m³ 91955.6871
